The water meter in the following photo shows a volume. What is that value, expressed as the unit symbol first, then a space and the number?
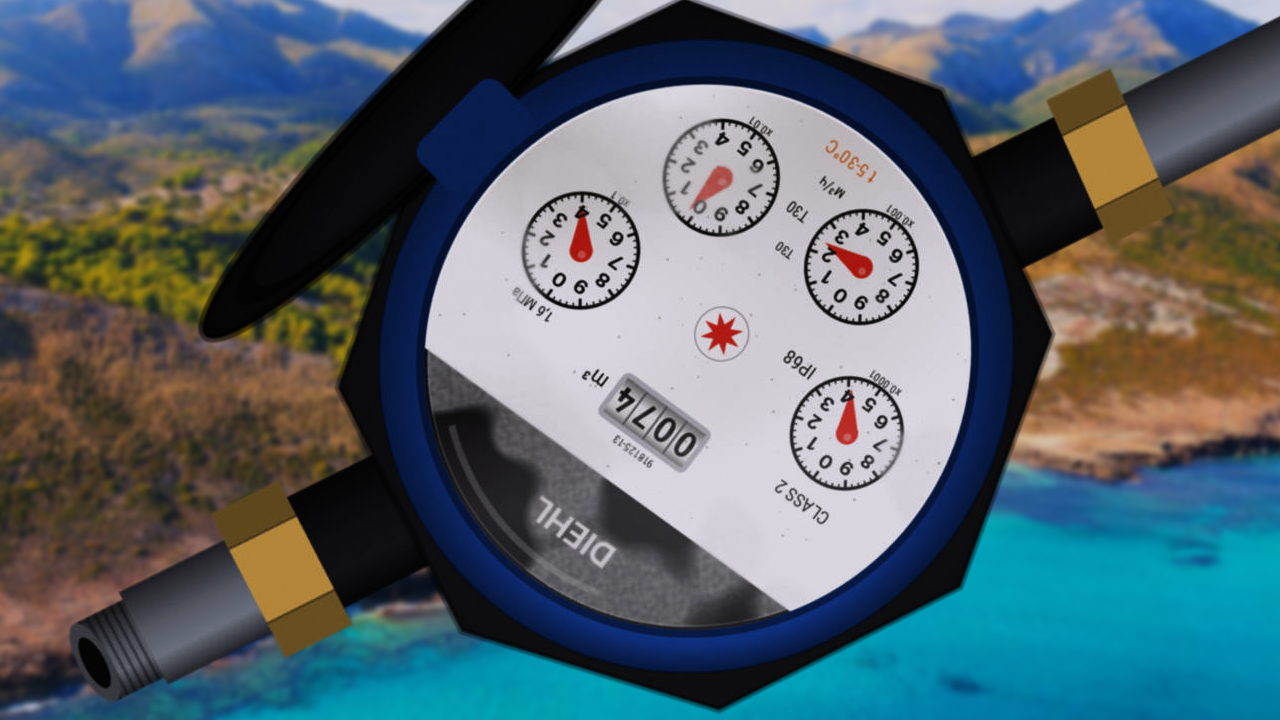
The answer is m³ 74.4024
